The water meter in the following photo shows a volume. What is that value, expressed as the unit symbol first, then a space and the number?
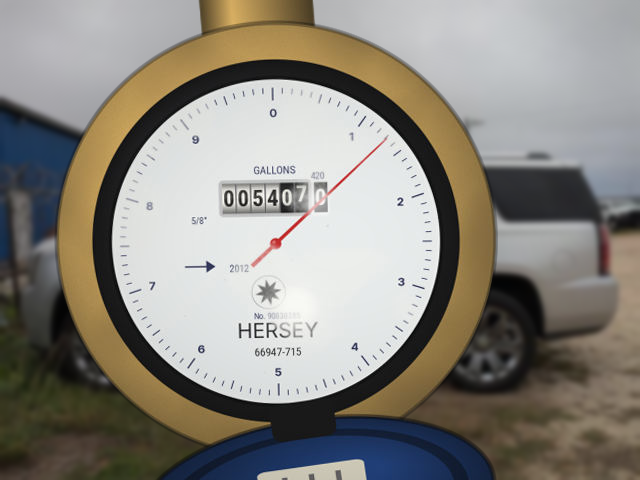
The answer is gal 54071.3
